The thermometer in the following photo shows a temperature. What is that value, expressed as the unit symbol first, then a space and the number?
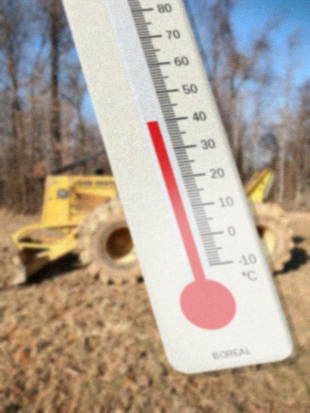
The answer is °C 40
